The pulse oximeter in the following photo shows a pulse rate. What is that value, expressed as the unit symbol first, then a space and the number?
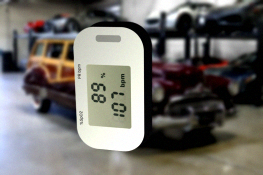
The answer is bpm 107
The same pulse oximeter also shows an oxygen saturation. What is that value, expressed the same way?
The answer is % 89
